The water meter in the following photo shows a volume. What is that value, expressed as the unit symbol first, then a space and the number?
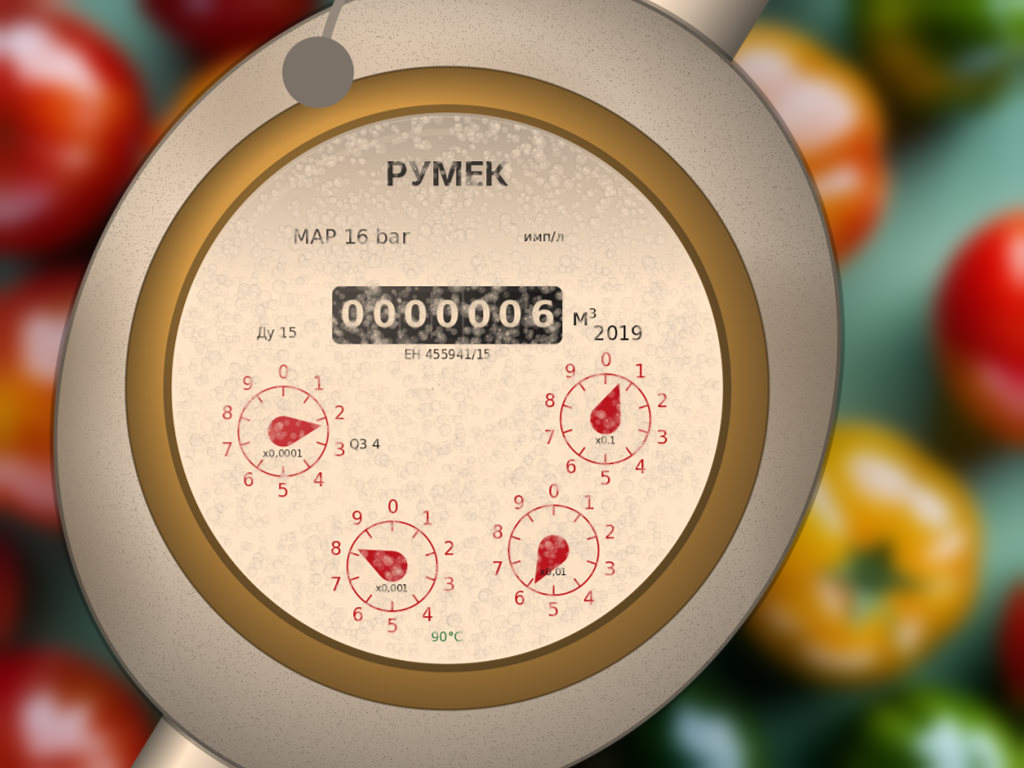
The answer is m³ 6.0582
